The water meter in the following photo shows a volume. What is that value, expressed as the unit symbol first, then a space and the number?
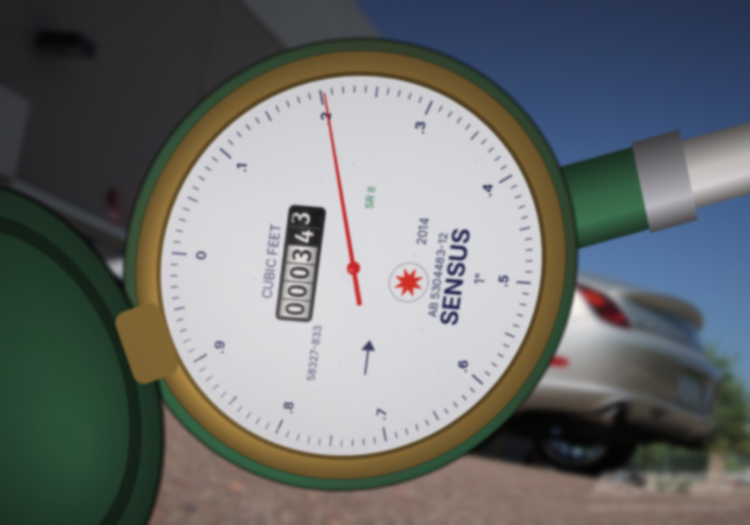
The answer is ft³ 343.20
